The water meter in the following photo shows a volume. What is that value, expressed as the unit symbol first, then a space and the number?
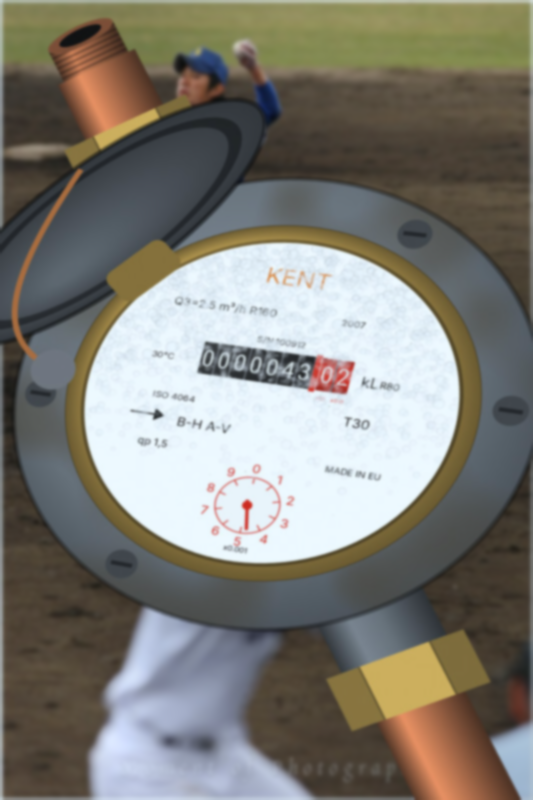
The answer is kL 43.024
